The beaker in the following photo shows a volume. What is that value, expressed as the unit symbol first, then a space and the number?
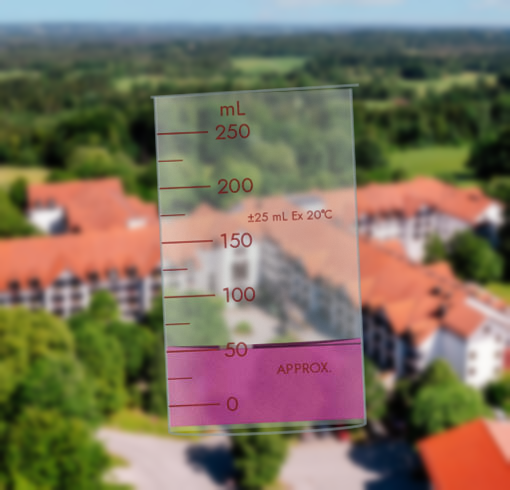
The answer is mL 50
